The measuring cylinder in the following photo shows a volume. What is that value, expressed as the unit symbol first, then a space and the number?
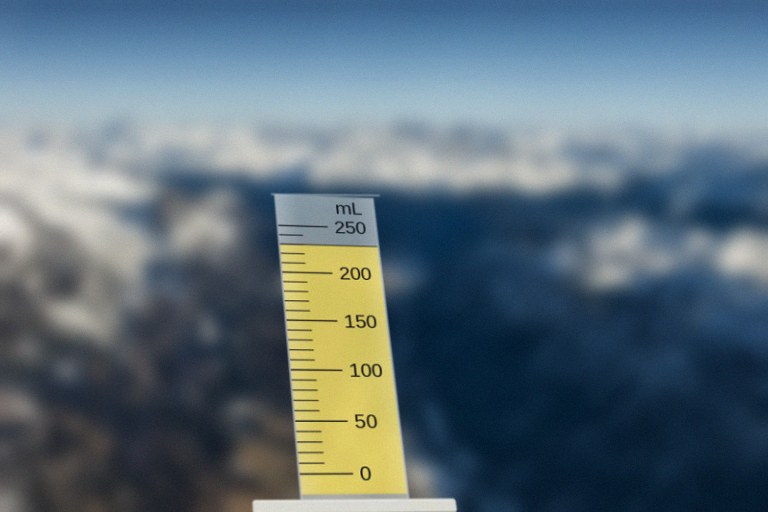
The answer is mL 230
